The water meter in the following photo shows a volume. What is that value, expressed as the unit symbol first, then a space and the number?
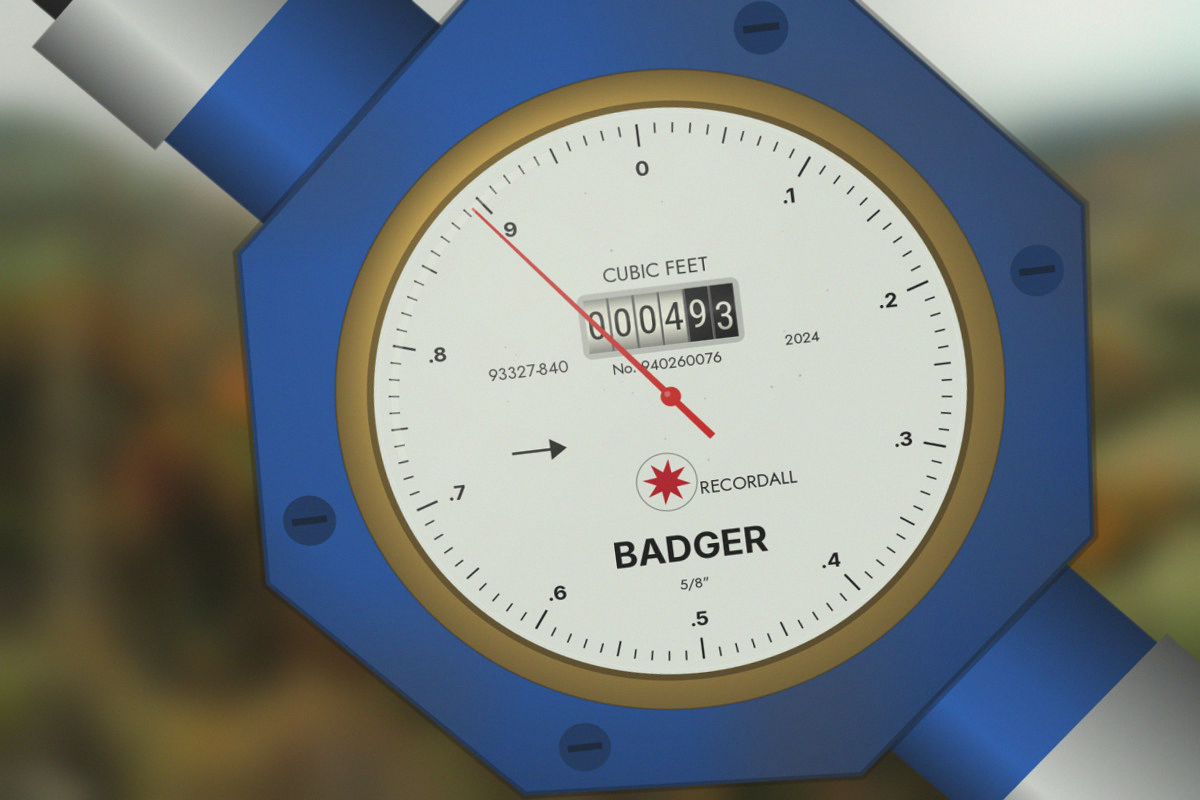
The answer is ft³ 492.89
